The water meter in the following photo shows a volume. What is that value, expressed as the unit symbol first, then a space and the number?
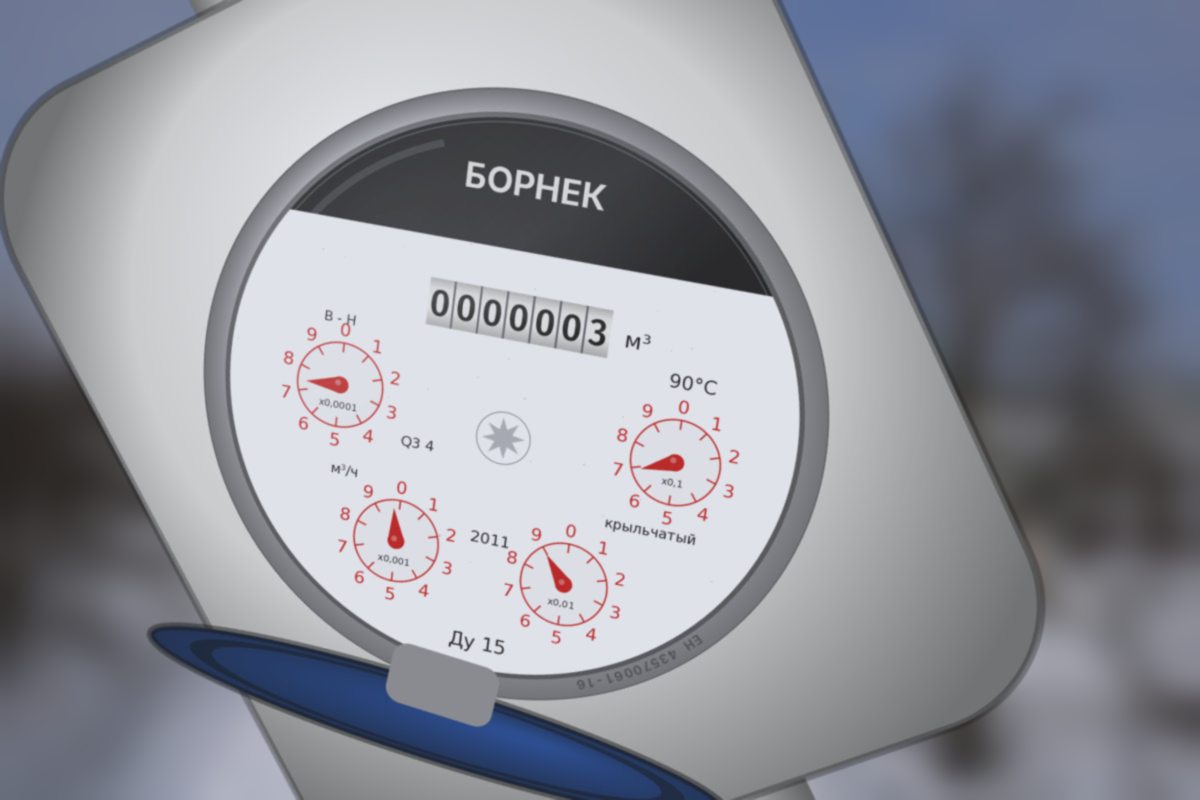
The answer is m³ 3.6897
